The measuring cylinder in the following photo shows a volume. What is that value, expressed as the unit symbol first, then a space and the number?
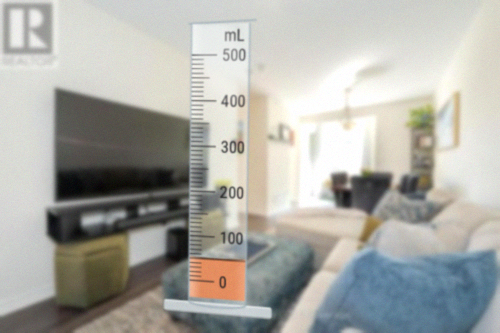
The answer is mL 50
